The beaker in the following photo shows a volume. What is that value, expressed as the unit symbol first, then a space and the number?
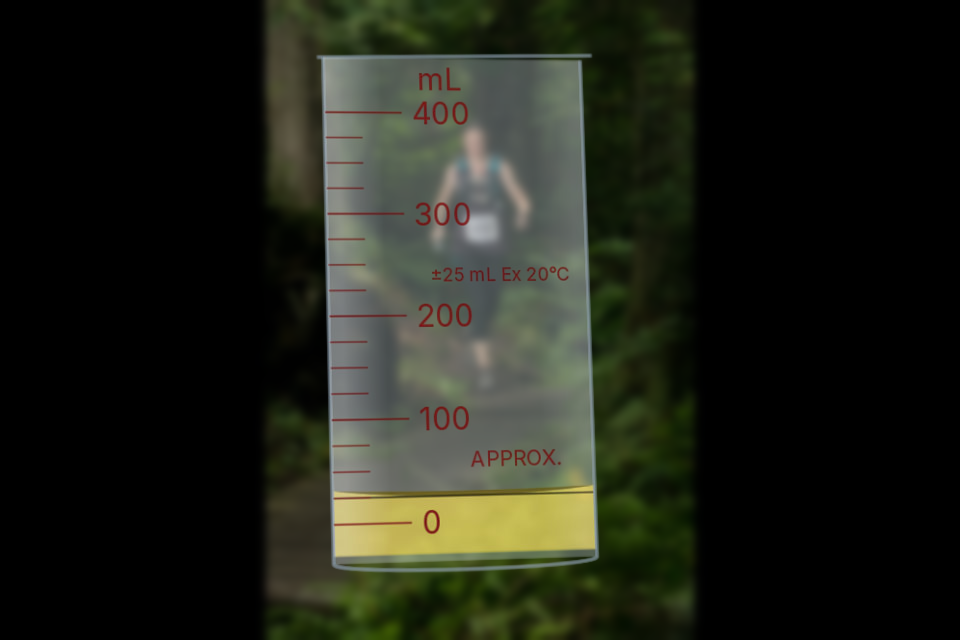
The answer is mL 25
